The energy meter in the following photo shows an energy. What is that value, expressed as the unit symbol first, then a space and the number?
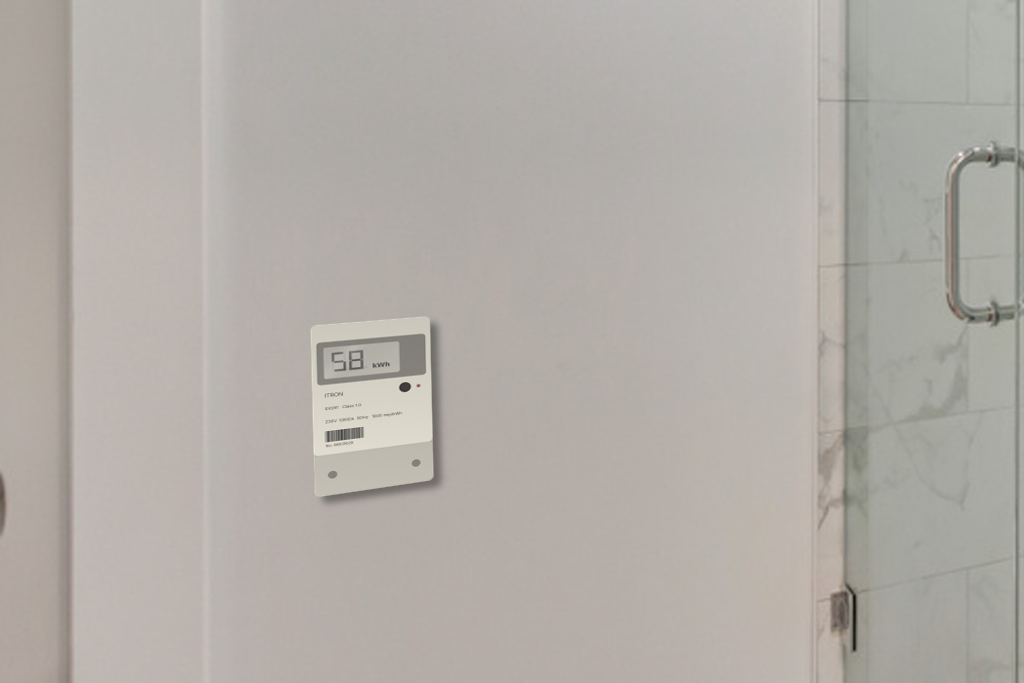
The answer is kWh 58
